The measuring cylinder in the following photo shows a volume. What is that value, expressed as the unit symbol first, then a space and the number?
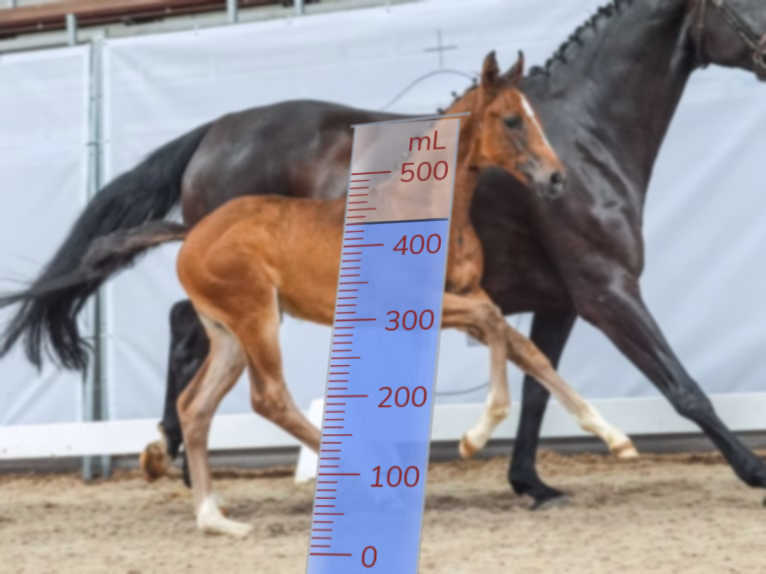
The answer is mL 430
